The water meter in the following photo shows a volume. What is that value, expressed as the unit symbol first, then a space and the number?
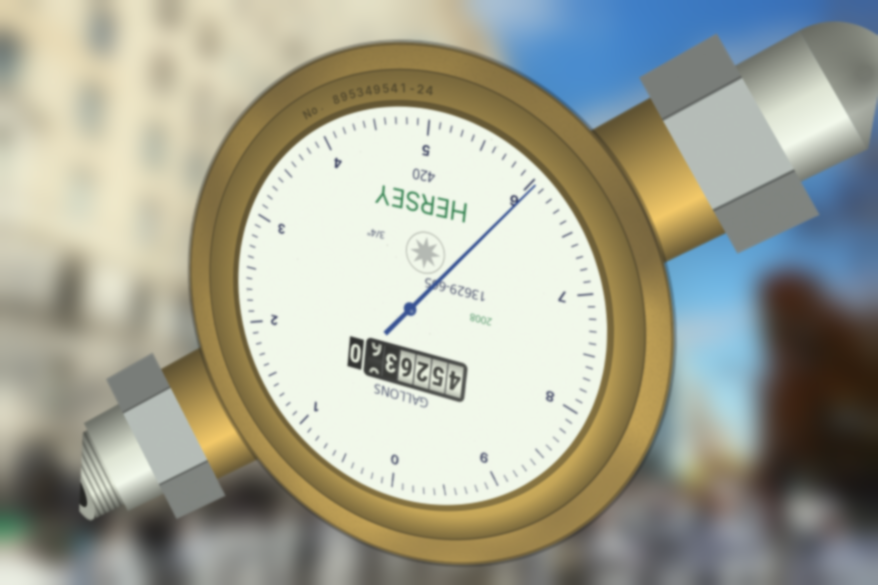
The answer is gal 4526356.0
